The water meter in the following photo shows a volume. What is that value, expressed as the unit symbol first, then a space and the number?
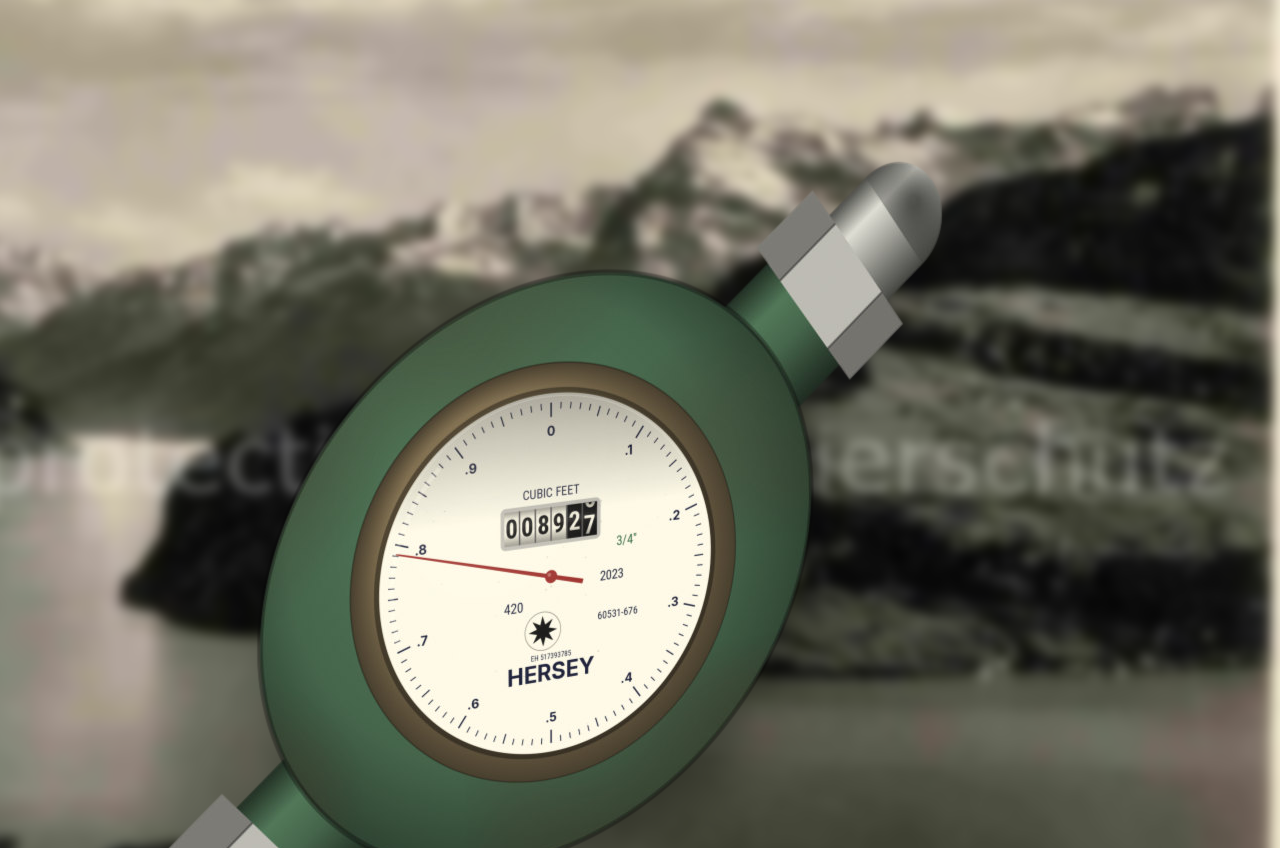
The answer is ft³ 8926.79
